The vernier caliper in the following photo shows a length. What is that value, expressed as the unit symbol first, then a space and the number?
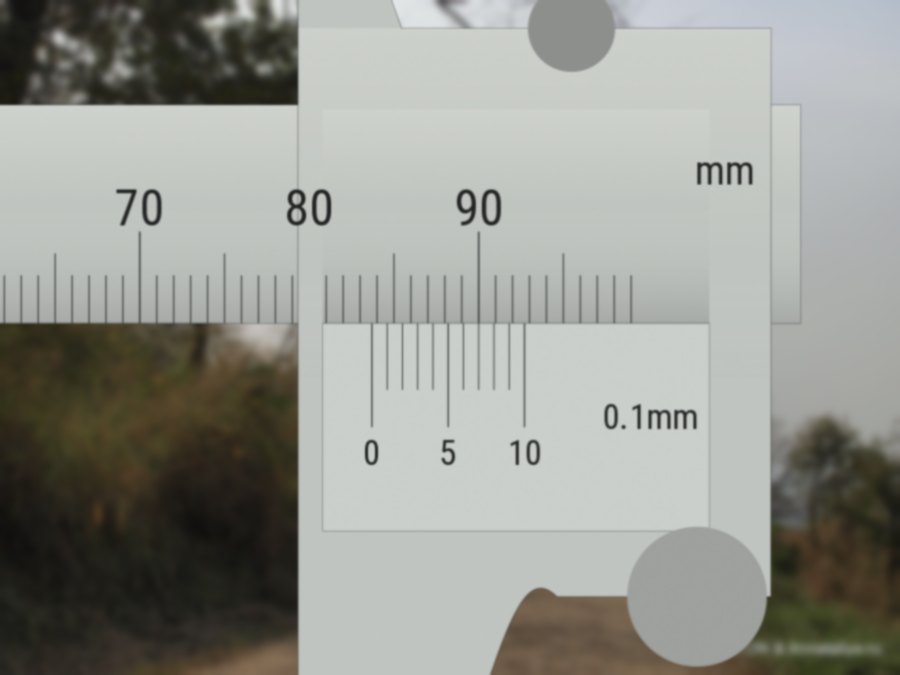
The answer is mm 83.7
